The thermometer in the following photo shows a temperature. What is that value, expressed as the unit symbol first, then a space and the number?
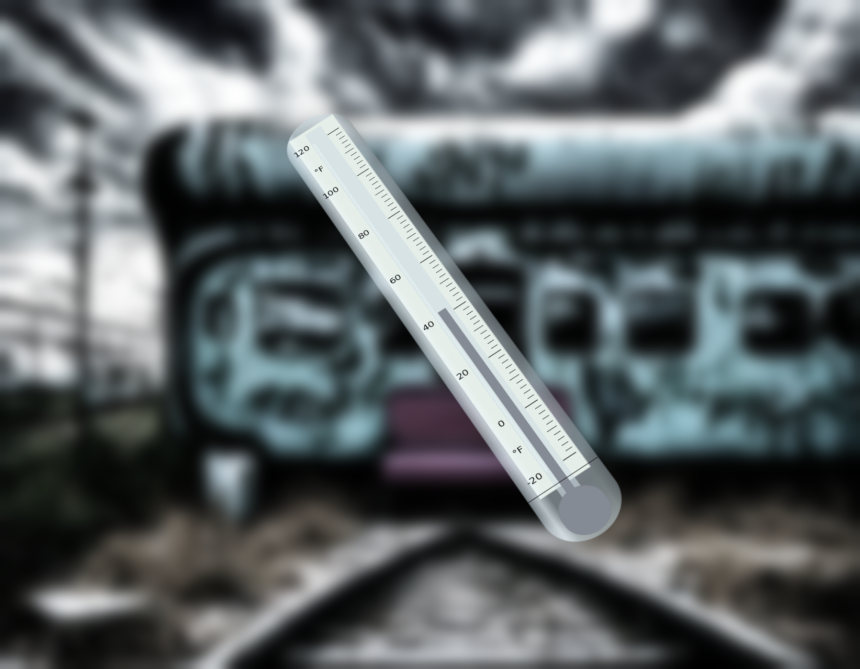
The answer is °F 42
